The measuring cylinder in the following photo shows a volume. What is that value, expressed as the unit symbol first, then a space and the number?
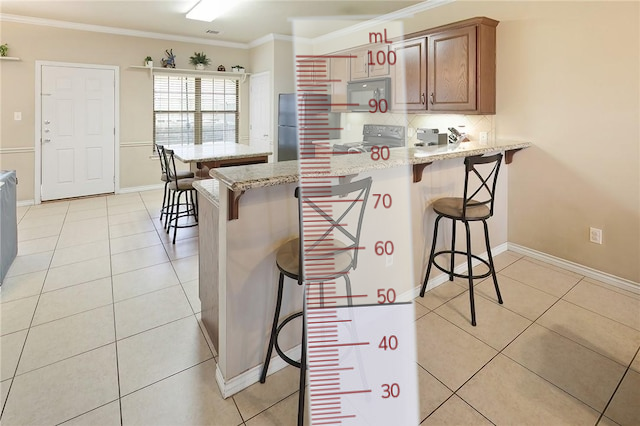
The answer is mL 48
